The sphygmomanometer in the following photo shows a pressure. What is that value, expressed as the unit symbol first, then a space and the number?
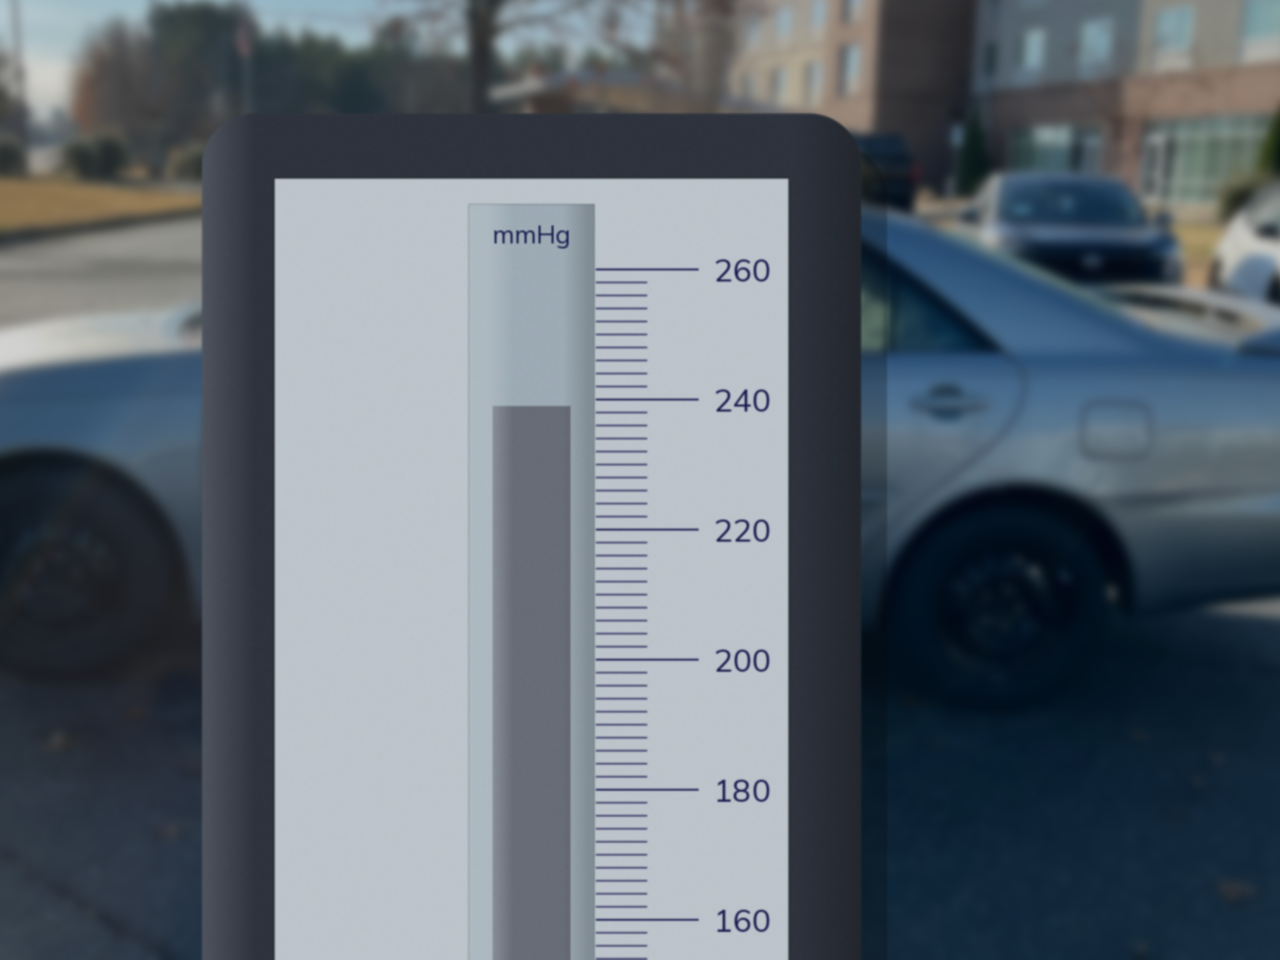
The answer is mmHg 239
